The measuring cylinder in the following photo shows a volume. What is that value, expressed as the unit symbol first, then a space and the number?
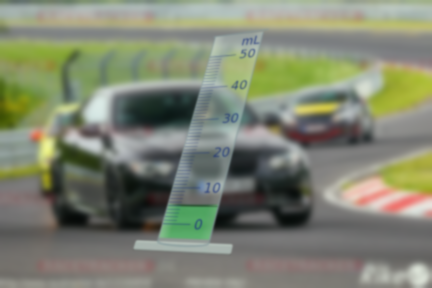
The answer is mL 5
